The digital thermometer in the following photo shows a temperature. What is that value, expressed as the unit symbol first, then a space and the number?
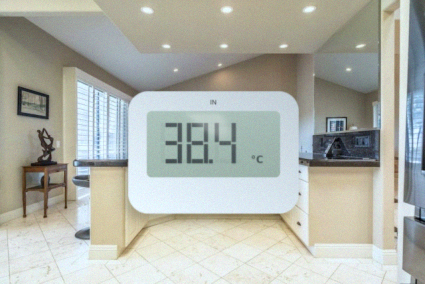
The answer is °C 38.4
